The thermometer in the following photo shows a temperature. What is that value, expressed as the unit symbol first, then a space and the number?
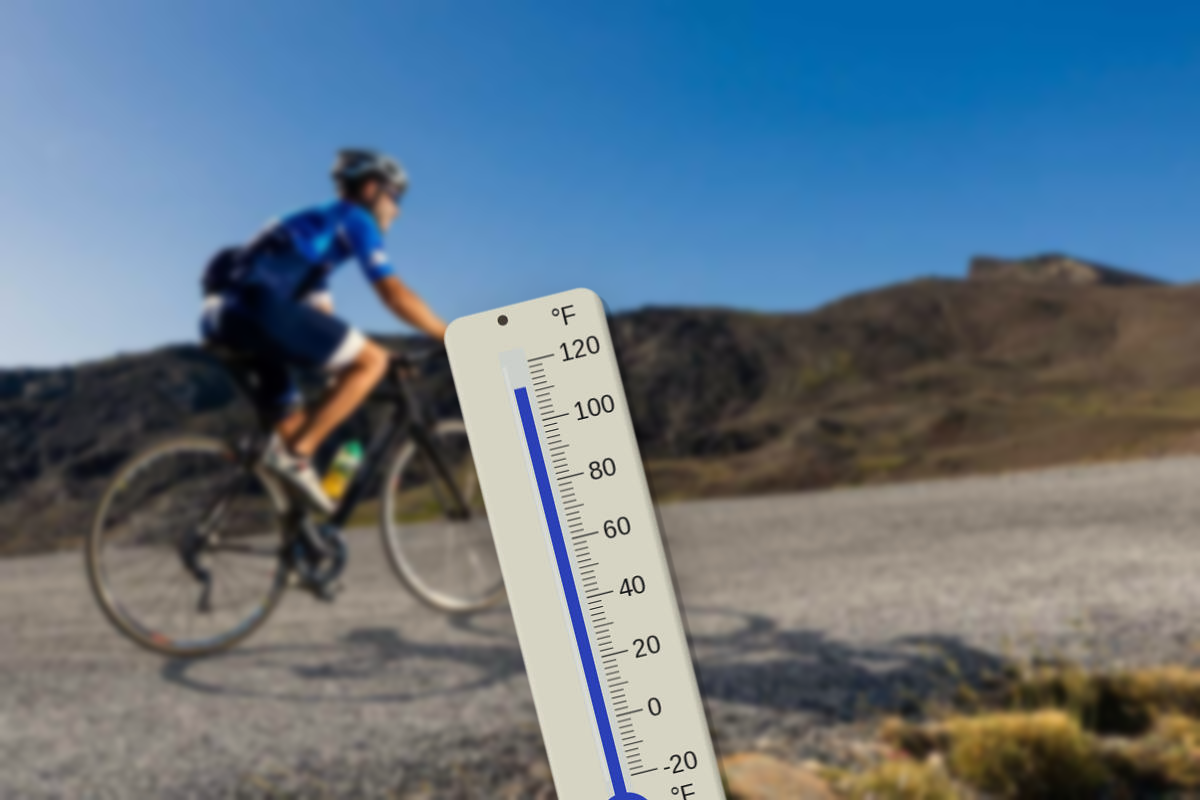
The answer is °F 112
